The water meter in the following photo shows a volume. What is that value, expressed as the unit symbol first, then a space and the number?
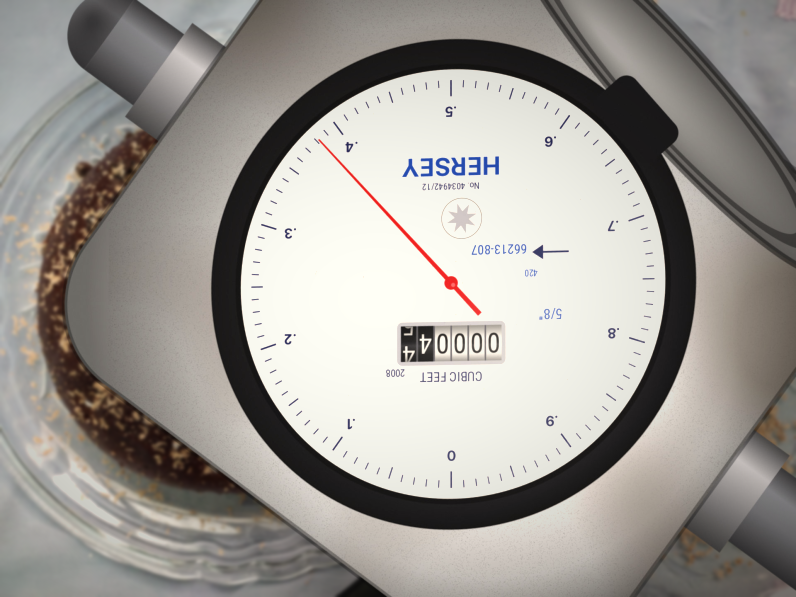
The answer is ft³ 44.38
